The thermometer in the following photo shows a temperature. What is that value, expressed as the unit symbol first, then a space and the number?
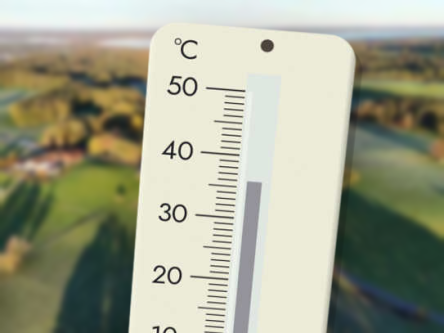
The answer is °C 36
